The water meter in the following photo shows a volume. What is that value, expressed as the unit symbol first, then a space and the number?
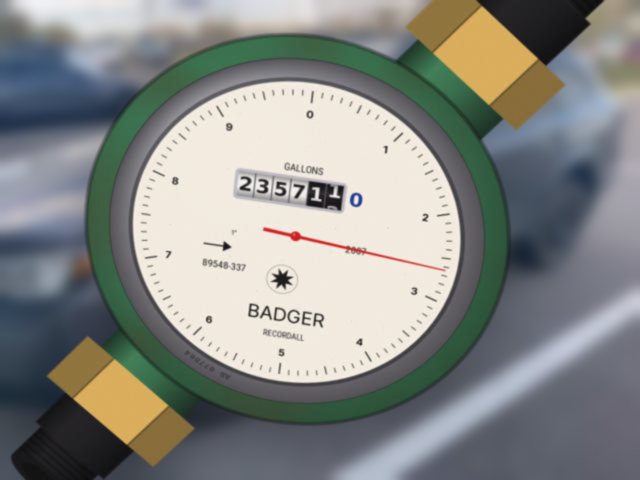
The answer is gal 2357112.6
